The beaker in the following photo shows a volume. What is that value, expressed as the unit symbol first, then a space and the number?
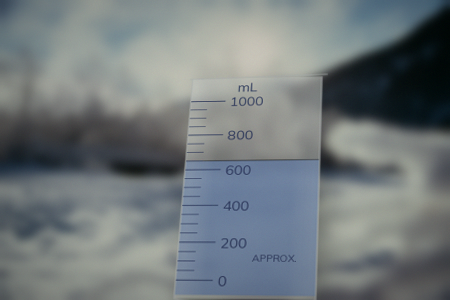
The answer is mL 650
